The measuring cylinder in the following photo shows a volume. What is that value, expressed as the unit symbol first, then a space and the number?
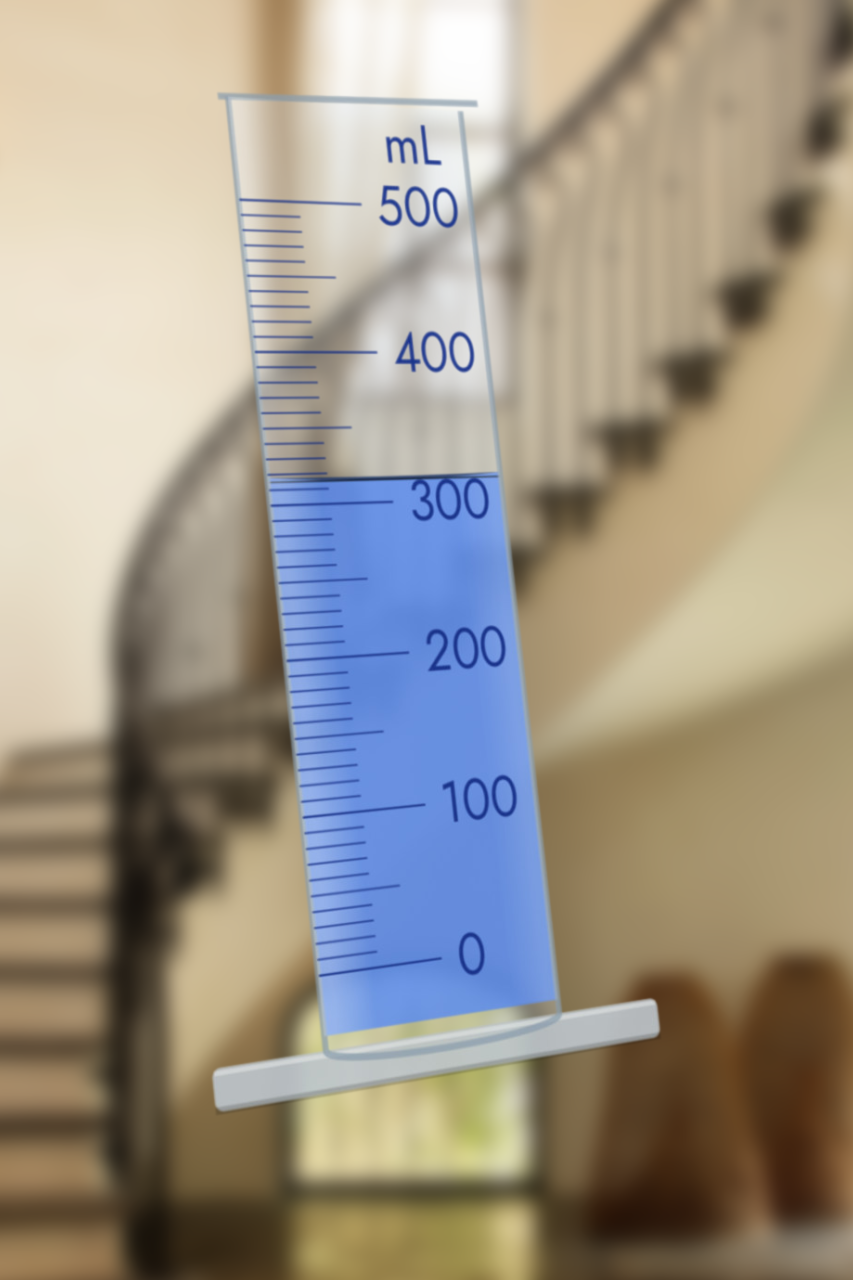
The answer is mL 315
